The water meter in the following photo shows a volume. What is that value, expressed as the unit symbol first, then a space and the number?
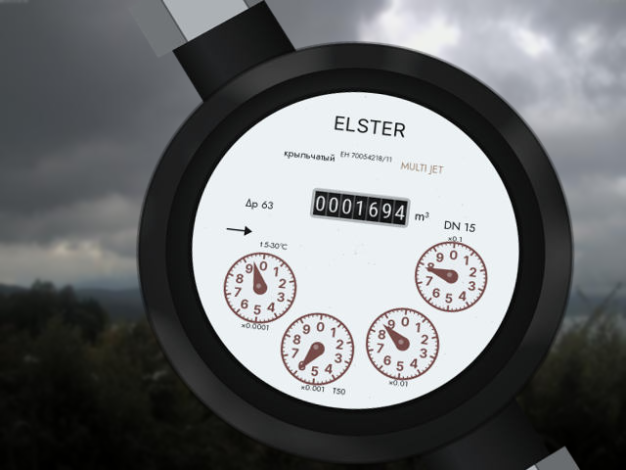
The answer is m³ 1694.7859
